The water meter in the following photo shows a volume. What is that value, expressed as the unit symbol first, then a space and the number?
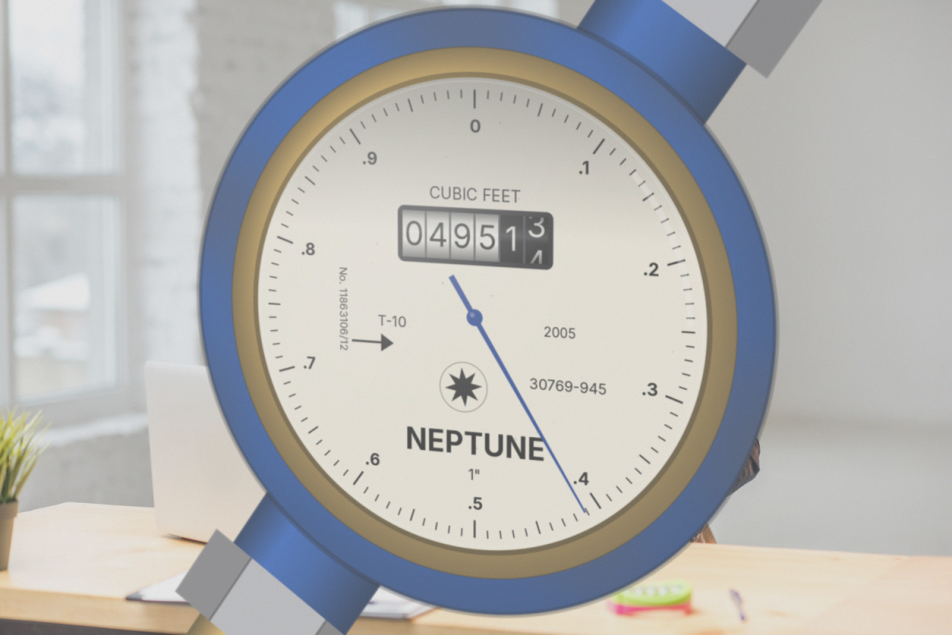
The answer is ft³ 49513.41
